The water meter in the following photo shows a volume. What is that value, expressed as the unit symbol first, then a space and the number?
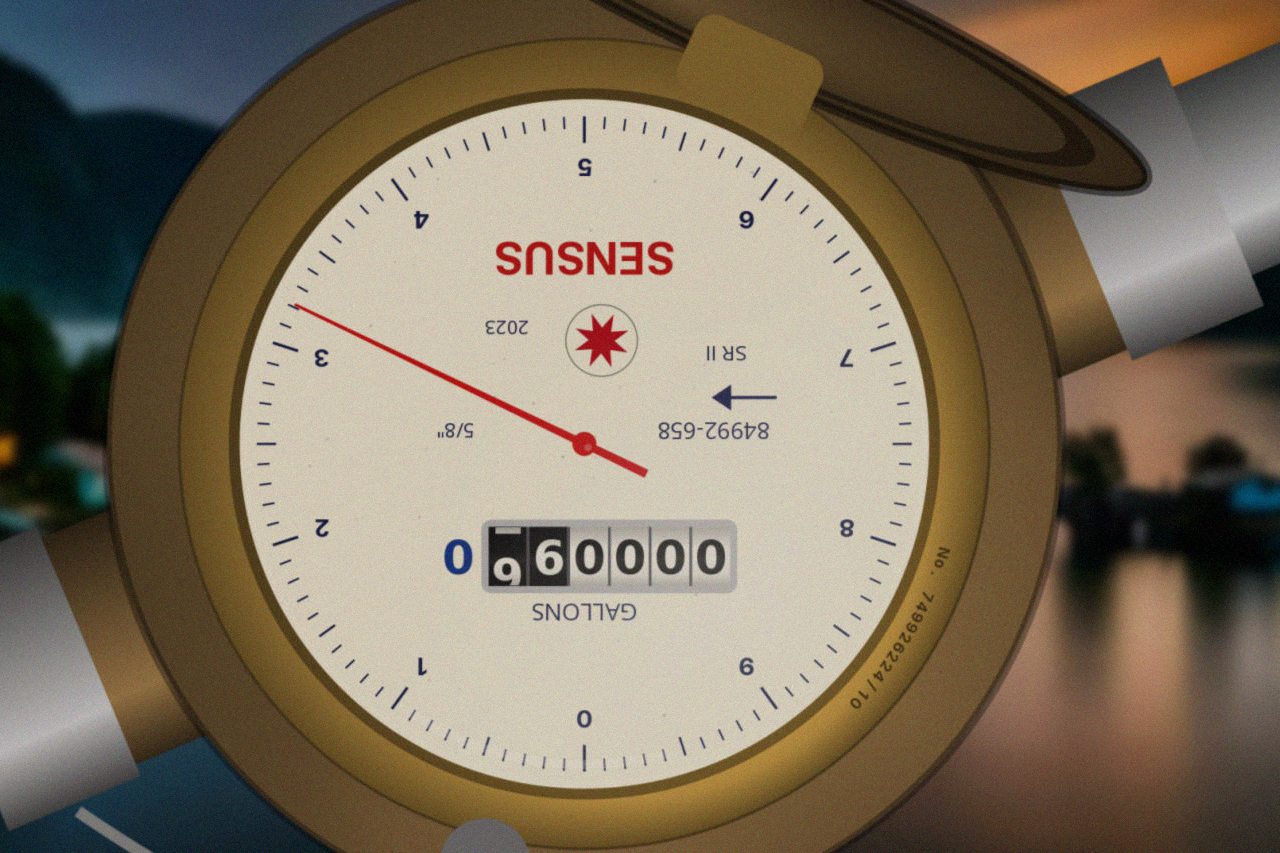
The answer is gal 963.2
